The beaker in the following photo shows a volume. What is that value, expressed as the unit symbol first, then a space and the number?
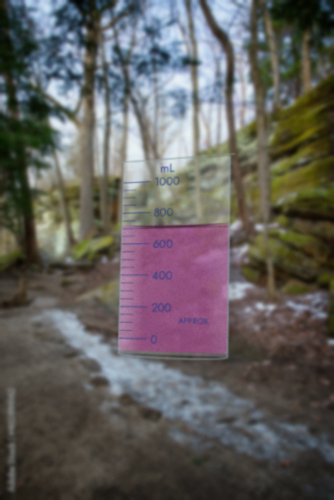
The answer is mL 700
